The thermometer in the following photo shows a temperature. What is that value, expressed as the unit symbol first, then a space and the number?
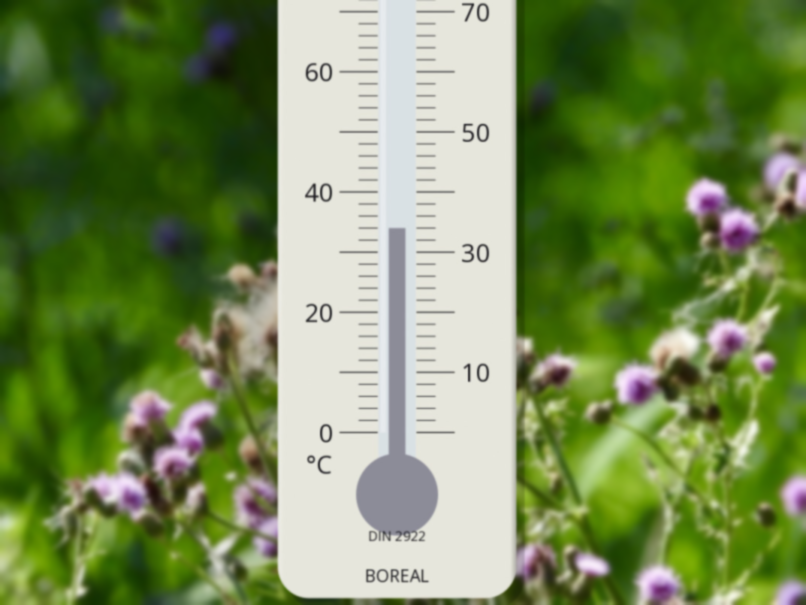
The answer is °C 34
